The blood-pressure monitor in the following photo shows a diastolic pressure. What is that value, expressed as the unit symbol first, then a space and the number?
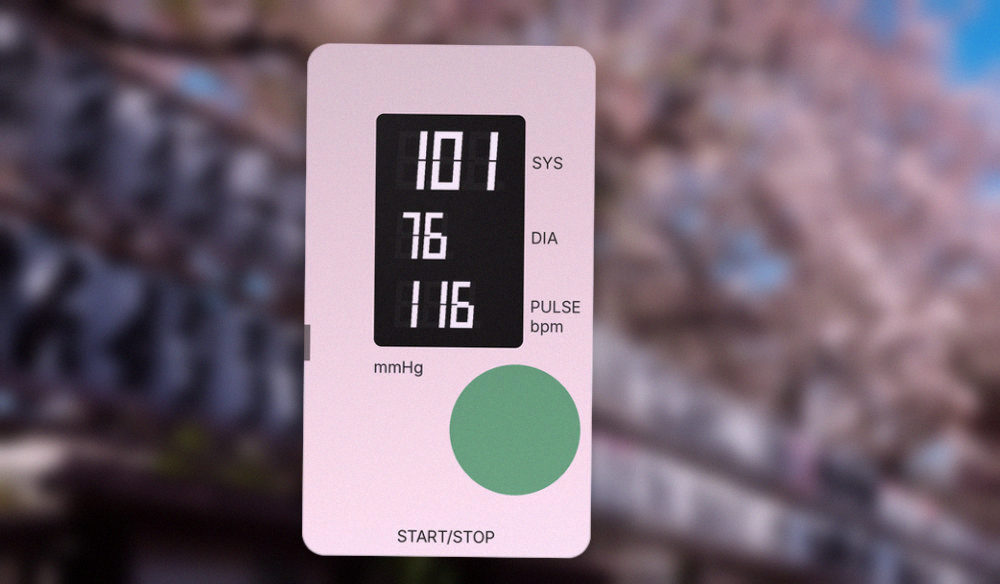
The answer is mmHg 76
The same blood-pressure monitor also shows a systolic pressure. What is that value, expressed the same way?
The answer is mmHg 101
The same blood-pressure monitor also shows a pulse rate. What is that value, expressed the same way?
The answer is bpm 116
